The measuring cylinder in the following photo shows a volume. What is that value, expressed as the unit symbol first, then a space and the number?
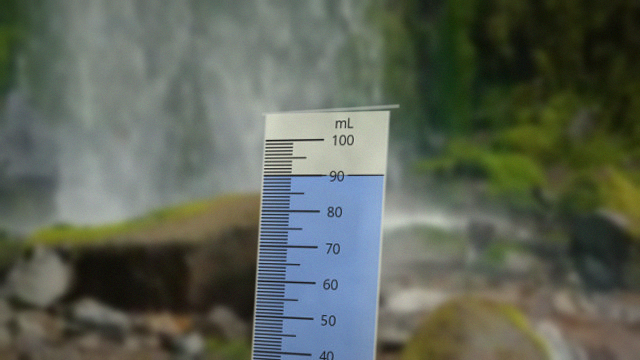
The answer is mL 90
